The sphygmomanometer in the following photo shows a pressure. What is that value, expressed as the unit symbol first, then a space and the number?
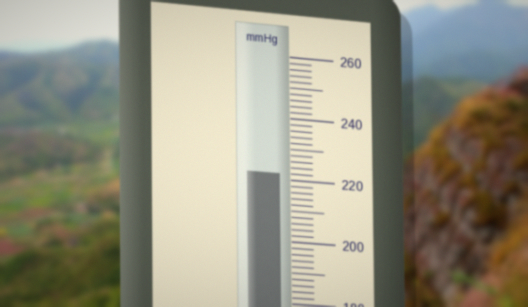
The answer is mmHg 222
